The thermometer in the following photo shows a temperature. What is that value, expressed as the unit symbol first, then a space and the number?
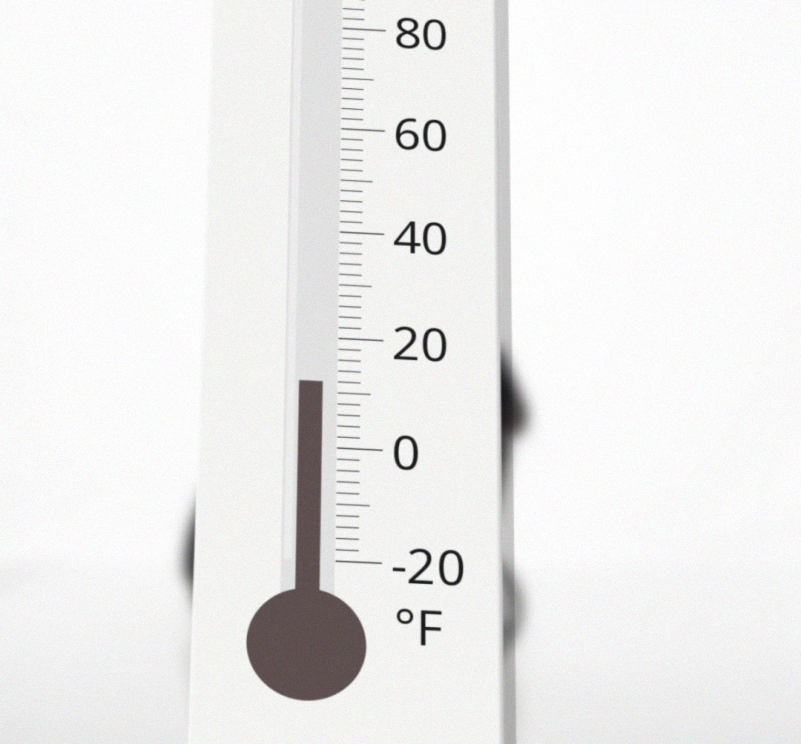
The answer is °F 12
